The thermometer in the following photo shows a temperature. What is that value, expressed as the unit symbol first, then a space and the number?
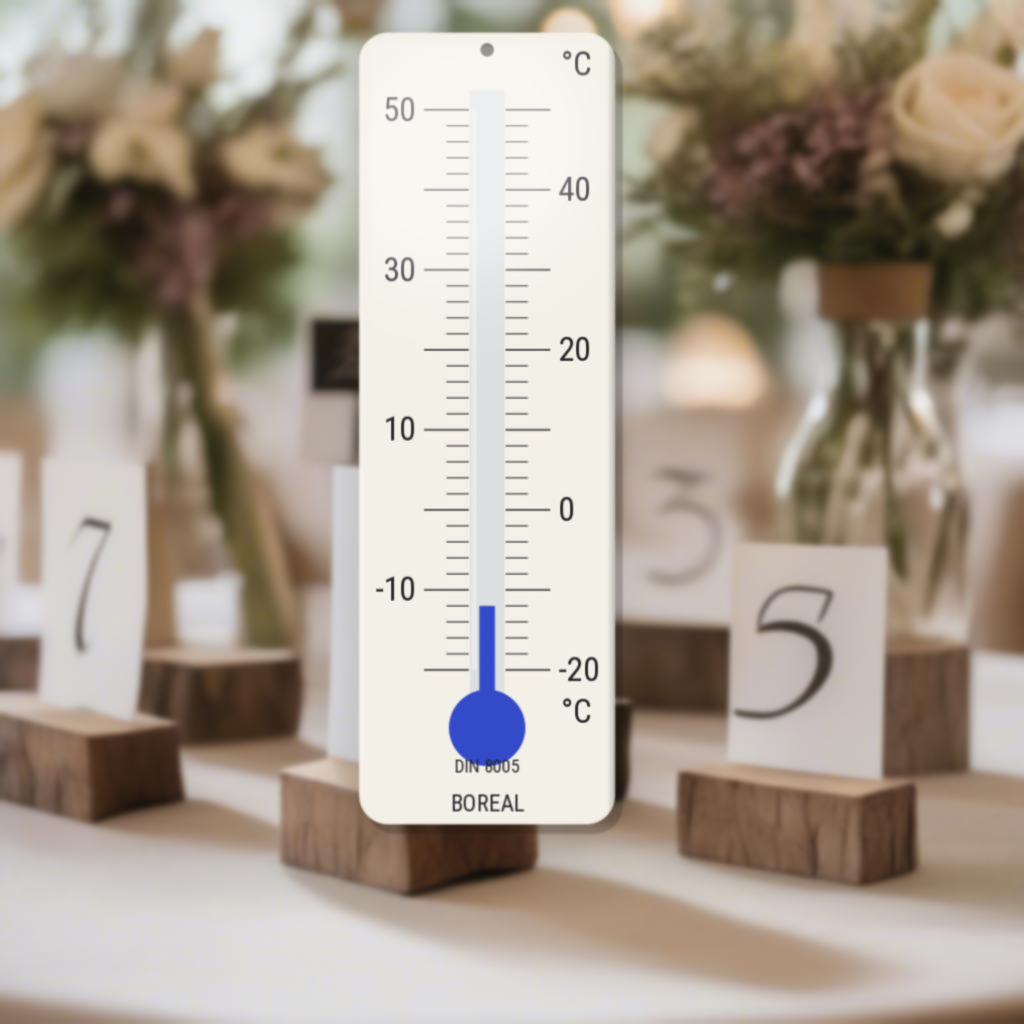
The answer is °C -12
